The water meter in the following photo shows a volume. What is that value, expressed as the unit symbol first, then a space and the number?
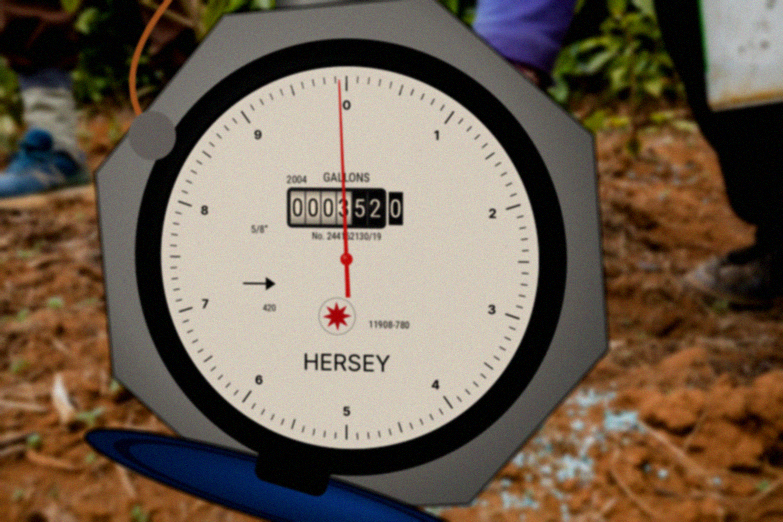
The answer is gal 3519.9
